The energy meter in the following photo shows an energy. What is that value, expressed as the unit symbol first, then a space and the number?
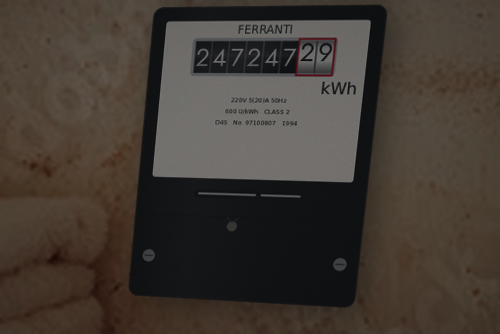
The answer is kWh 247247.29
